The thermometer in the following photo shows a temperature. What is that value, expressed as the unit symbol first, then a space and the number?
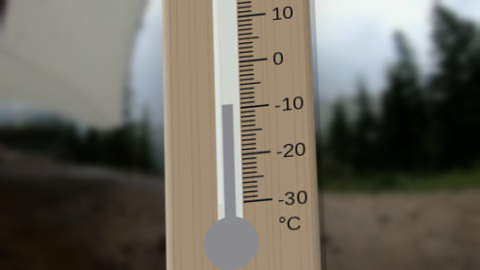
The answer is °C -9
